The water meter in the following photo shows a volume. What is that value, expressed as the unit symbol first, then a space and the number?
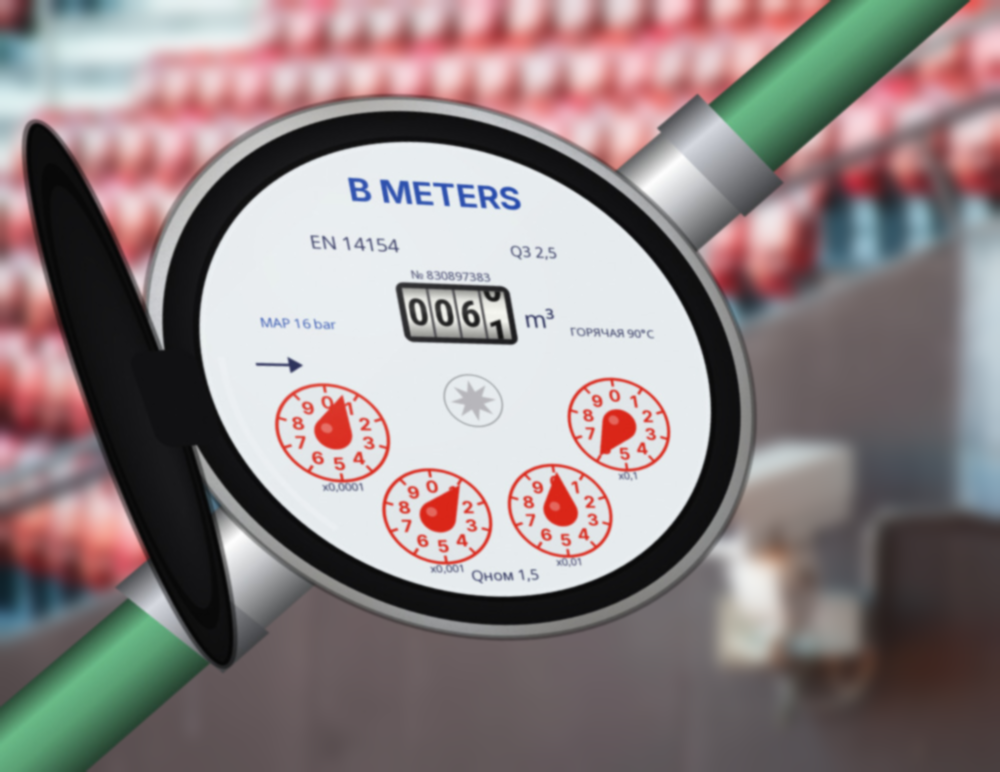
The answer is m³ 60.6010
